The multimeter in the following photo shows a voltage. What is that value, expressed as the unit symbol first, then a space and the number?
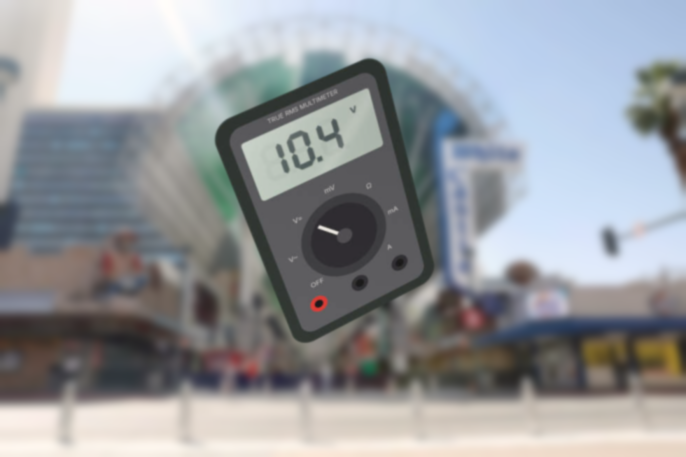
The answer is V 10.4
